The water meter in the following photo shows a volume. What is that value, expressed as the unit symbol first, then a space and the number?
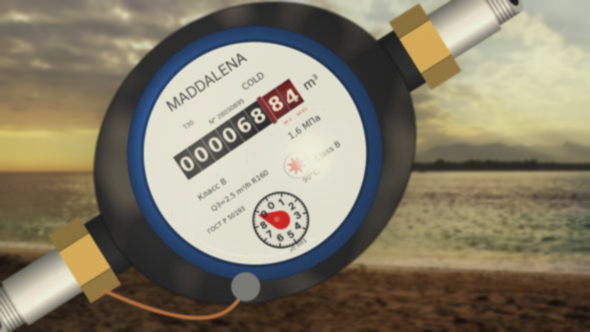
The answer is m³ 68.838
